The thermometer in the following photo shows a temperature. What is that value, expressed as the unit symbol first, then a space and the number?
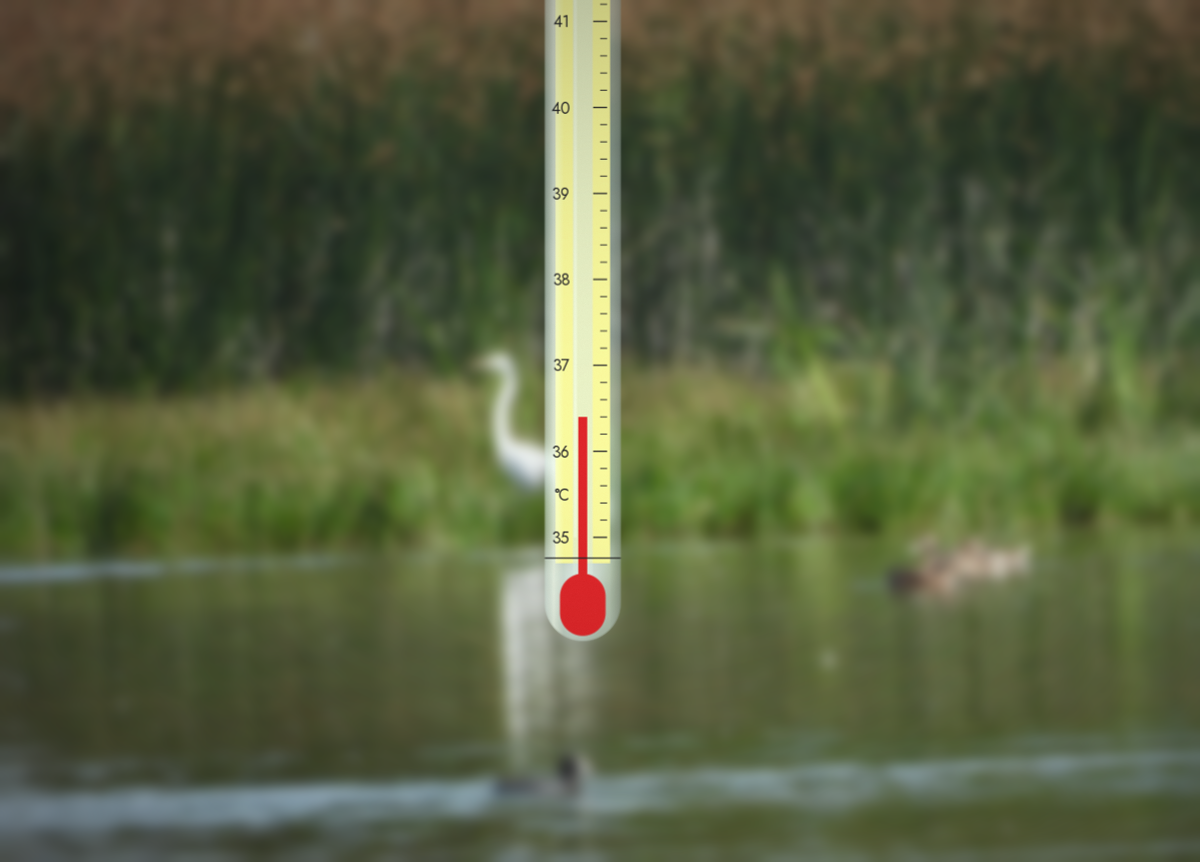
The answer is °C 36.4
